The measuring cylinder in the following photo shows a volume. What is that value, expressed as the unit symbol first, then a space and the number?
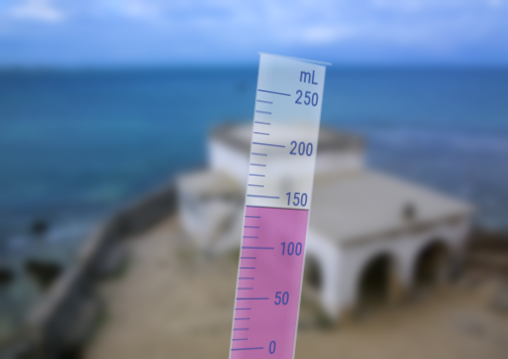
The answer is mL 140
